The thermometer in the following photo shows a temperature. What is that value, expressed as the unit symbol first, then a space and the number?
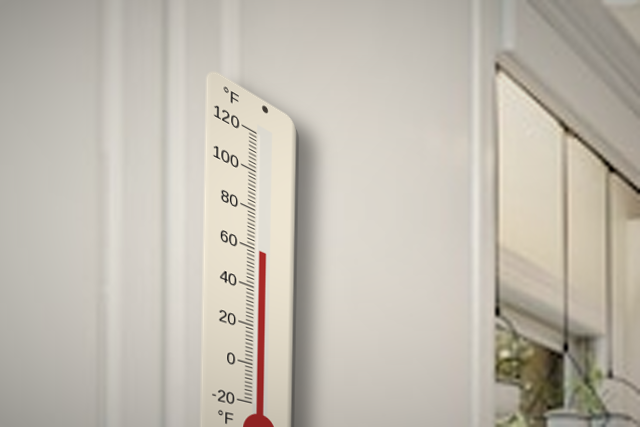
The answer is °F 60
